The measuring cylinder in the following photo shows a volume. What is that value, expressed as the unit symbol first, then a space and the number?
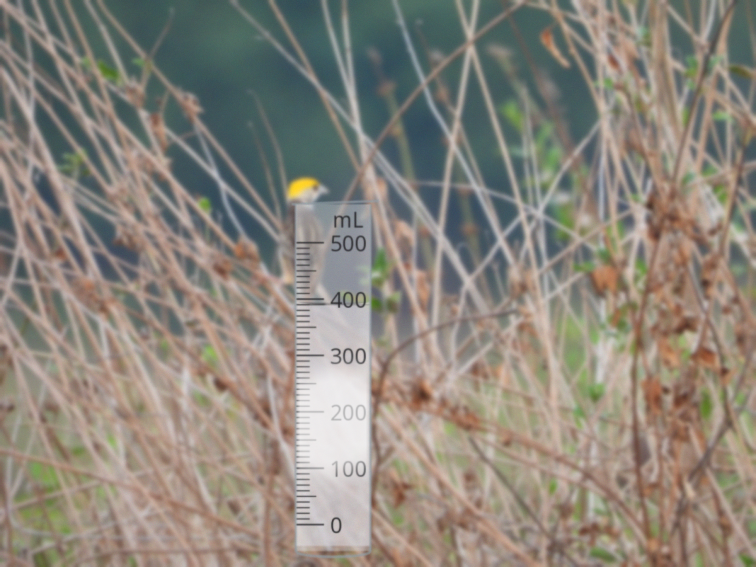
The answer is mL 390
